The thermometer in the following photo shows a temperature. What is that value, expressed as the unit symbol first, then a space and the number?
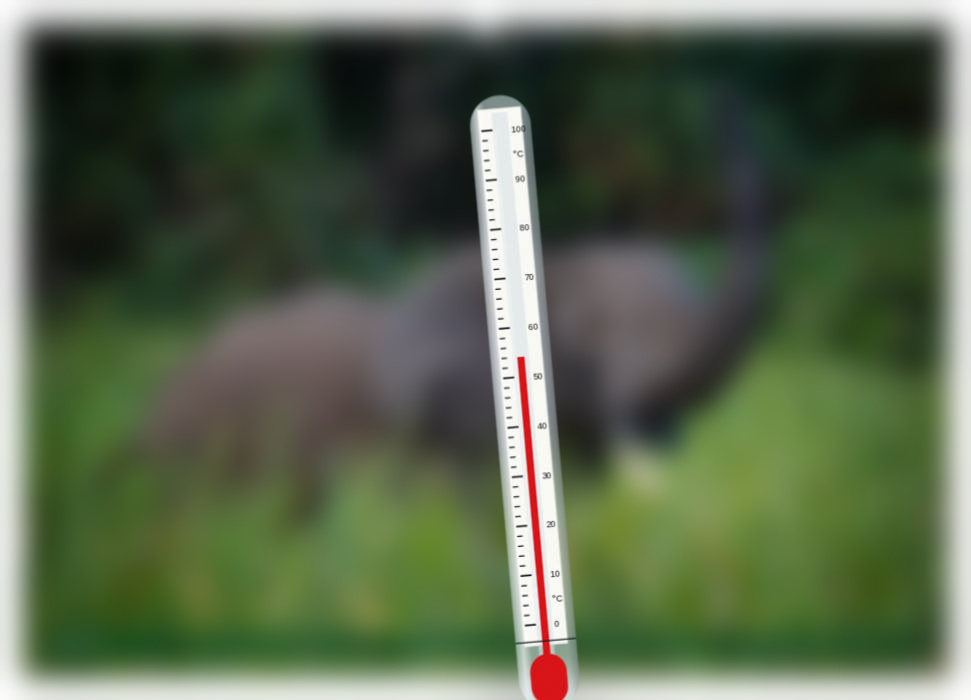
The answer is °C 54
